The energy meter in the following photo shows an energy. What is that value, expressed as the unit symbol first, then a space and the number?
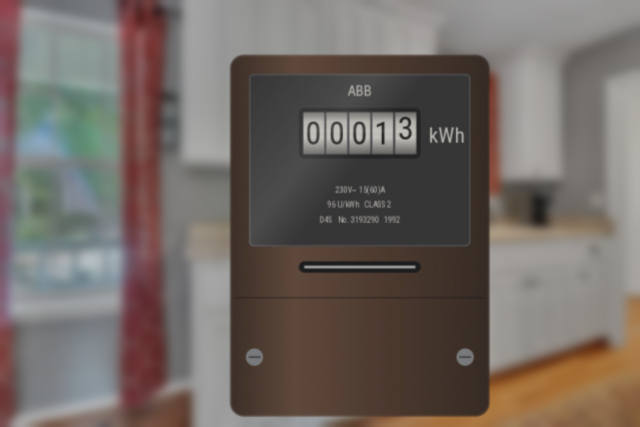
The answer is kWh 13
